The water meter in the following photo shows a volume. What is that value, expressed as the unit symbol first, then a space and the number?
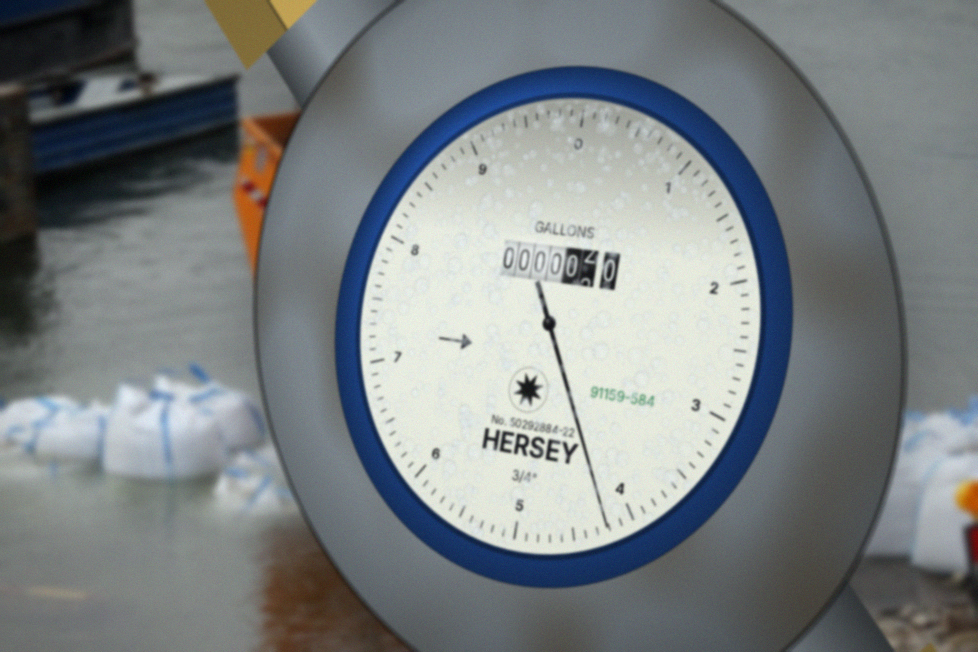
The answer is gal 24.2
